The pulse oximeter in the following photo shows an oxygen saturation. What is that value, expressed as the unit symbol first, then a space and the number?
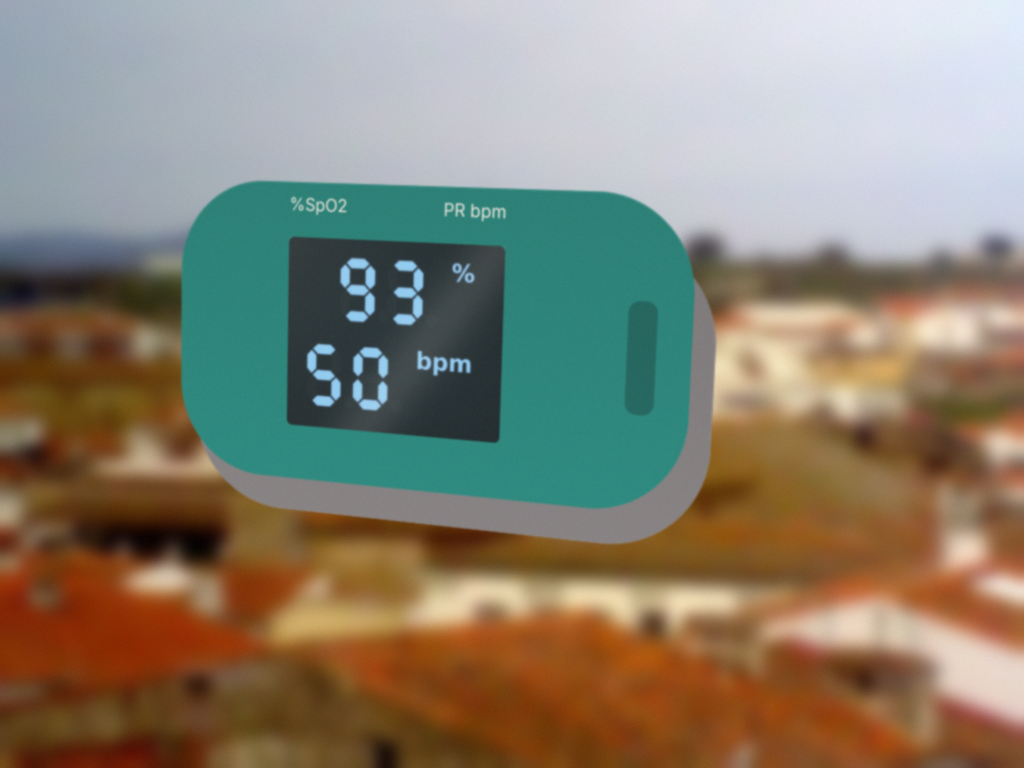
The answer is % 93
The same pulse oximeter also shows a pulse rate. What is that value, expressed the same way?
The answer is bpm 50
